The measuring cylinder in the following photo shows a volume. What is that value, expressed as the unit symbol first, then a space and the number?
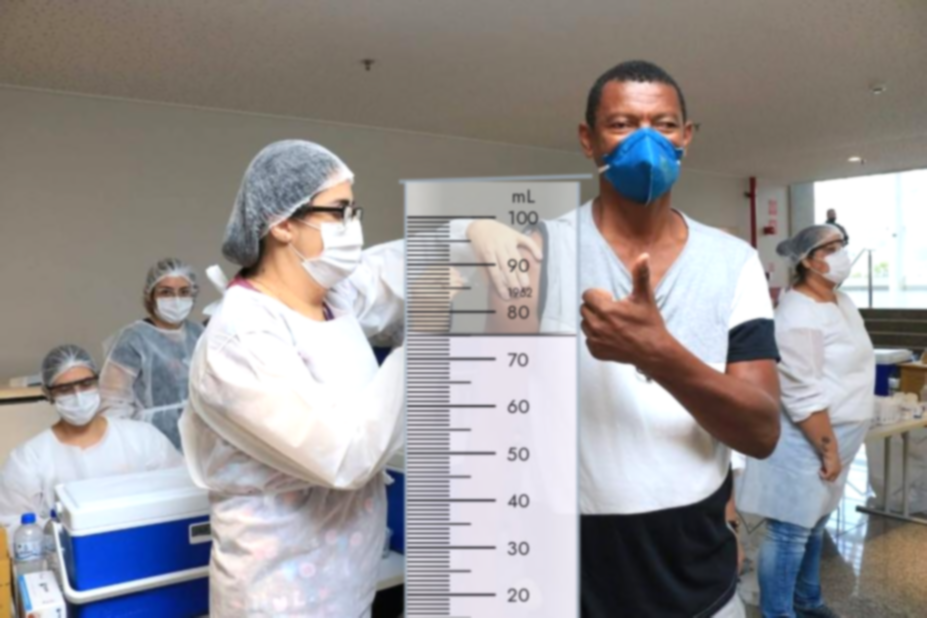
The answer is mL 75
